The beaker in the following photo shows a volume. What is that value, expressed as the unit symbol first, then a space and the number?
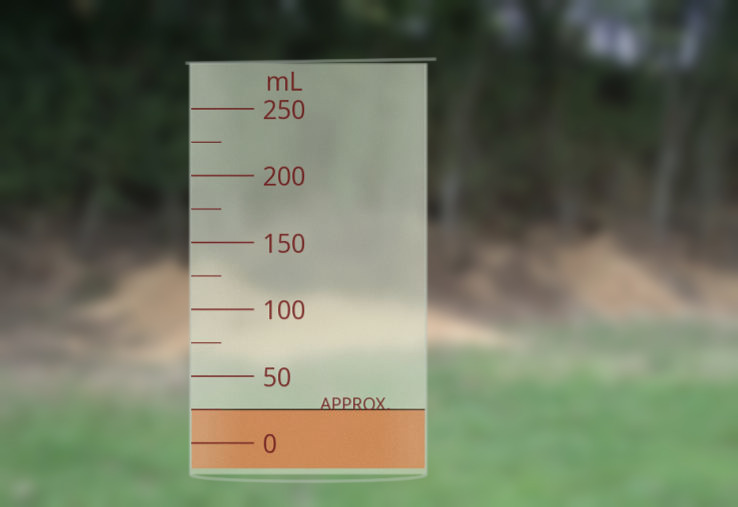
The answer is mL 25
